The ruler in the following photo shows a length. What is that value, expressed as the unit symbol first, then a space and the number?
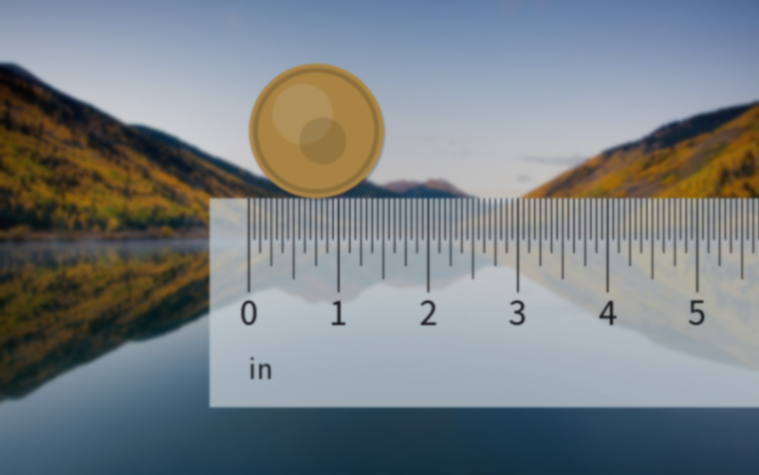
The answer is in 1.5
